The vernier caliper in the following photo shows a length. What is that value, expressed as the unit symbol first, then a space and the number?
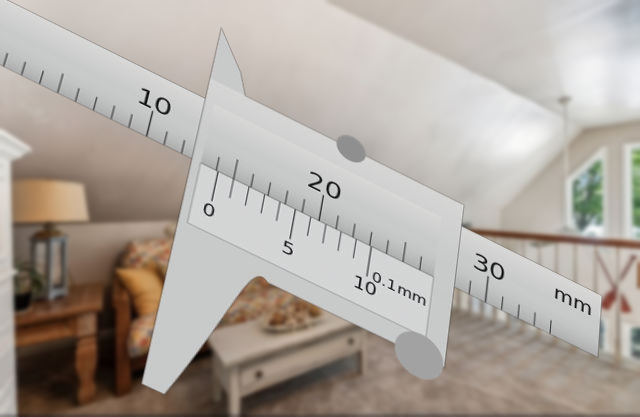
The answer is mm 14.1
